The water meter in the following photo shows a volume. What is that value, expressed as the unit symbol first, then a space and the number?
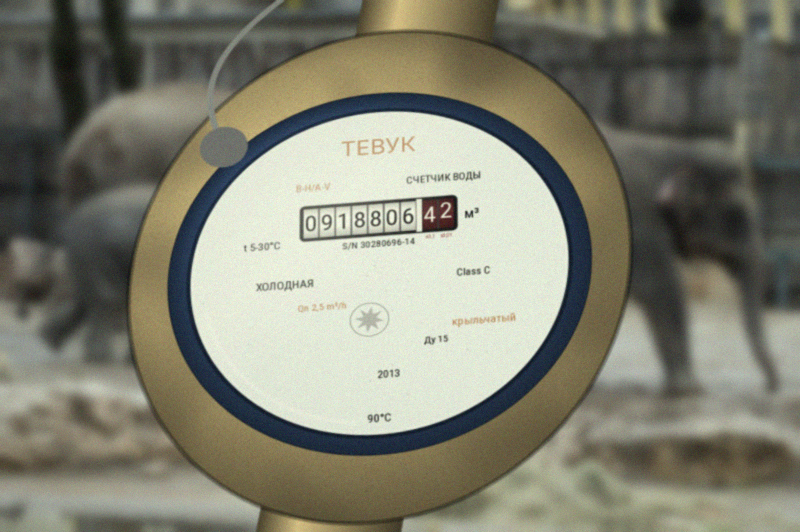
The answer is m³ 918806.42
